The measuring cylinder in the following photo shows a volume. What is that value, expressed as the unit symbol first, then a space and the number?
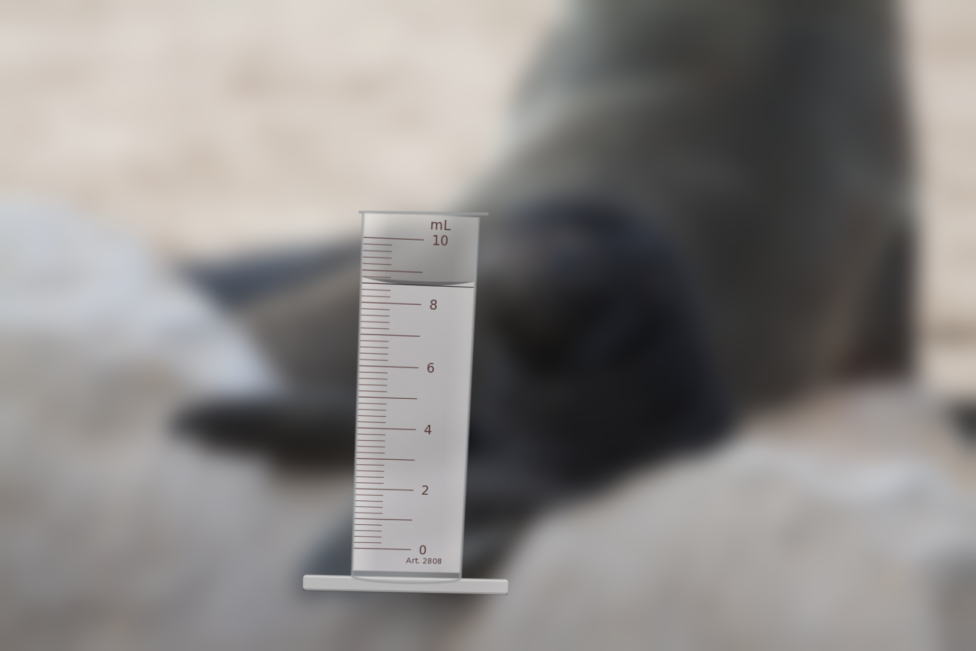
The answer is mL 8.6
